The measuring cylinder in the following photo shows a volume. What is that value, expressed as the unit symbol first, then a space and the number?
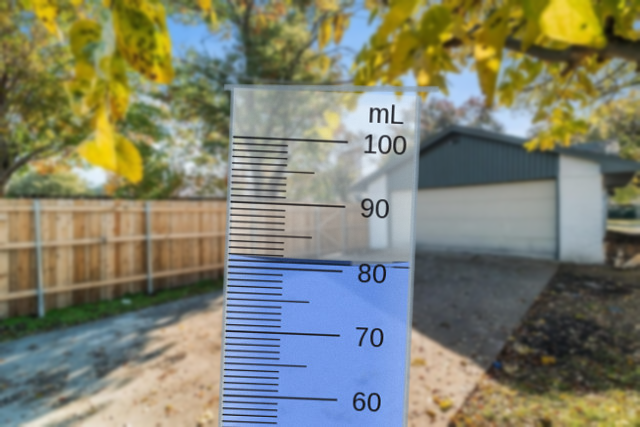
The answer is mL 81
